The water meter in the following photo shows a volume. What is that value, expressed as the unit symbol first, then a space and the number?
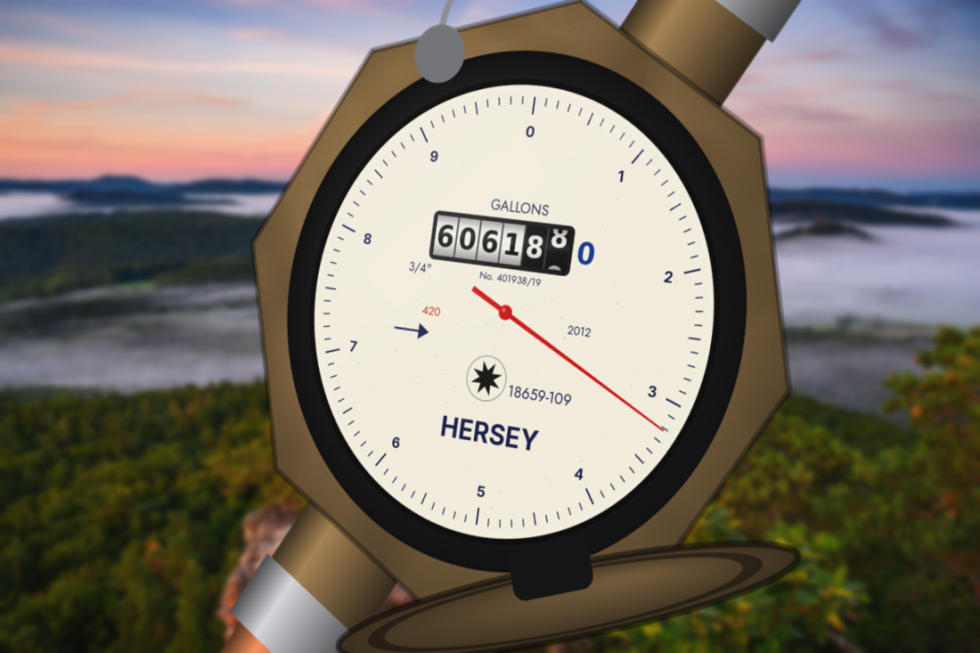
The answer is gal 6061883.2
